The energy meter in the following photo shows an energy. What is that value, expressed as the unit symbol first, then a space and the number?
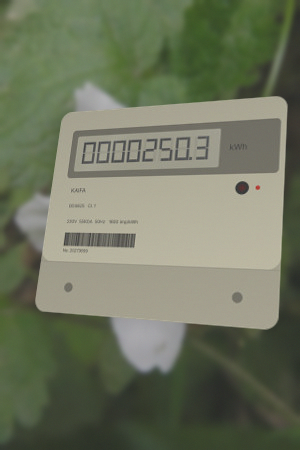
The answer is kWh 250.3
